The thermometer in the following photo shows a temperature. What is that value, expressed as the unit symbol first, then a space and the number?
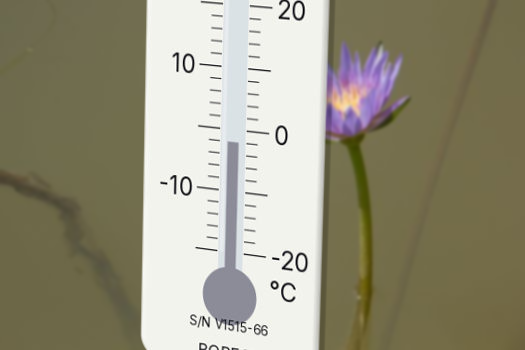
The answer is °C -2
